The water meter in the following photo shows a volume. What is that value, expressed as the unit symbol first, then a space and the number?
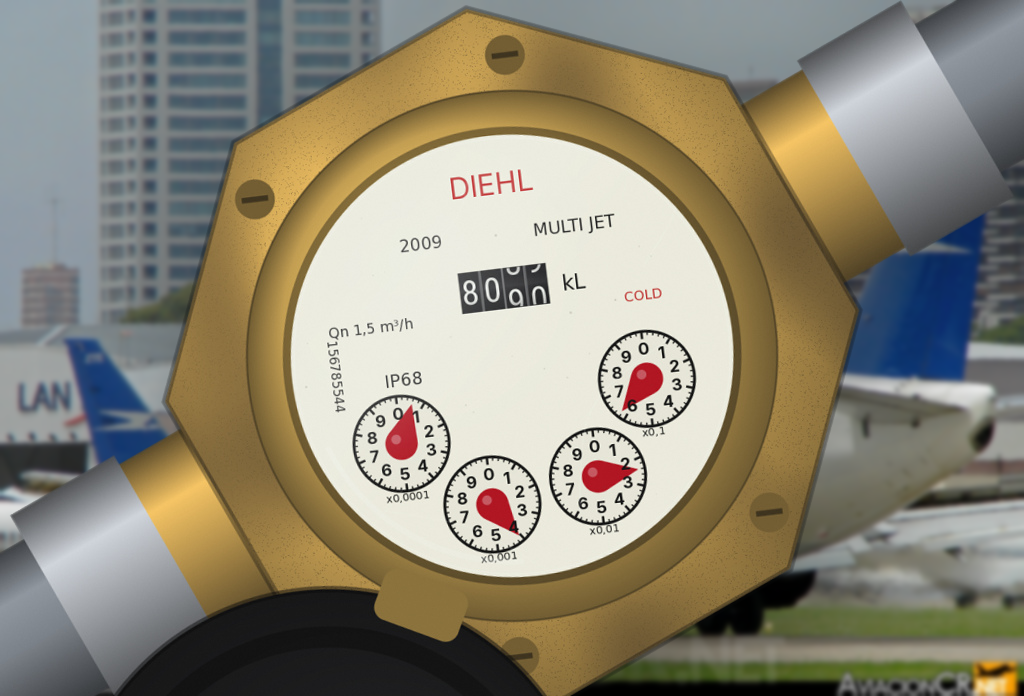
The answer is kL 8089.6240
